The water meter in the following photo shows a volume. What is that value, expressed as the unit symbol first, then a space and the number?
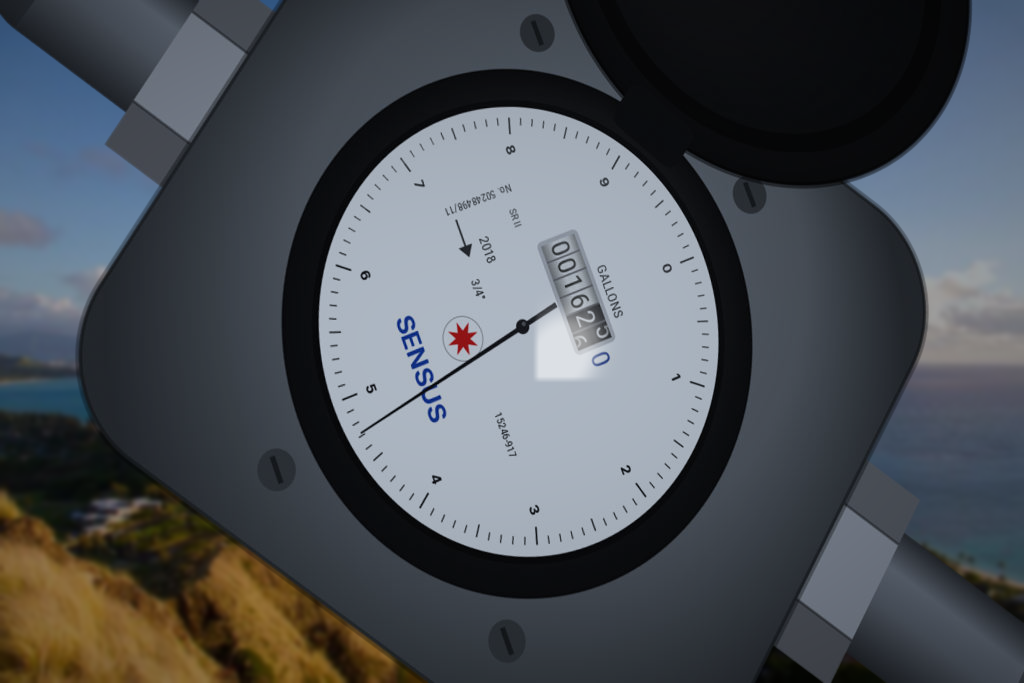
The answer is gal 16254.7
